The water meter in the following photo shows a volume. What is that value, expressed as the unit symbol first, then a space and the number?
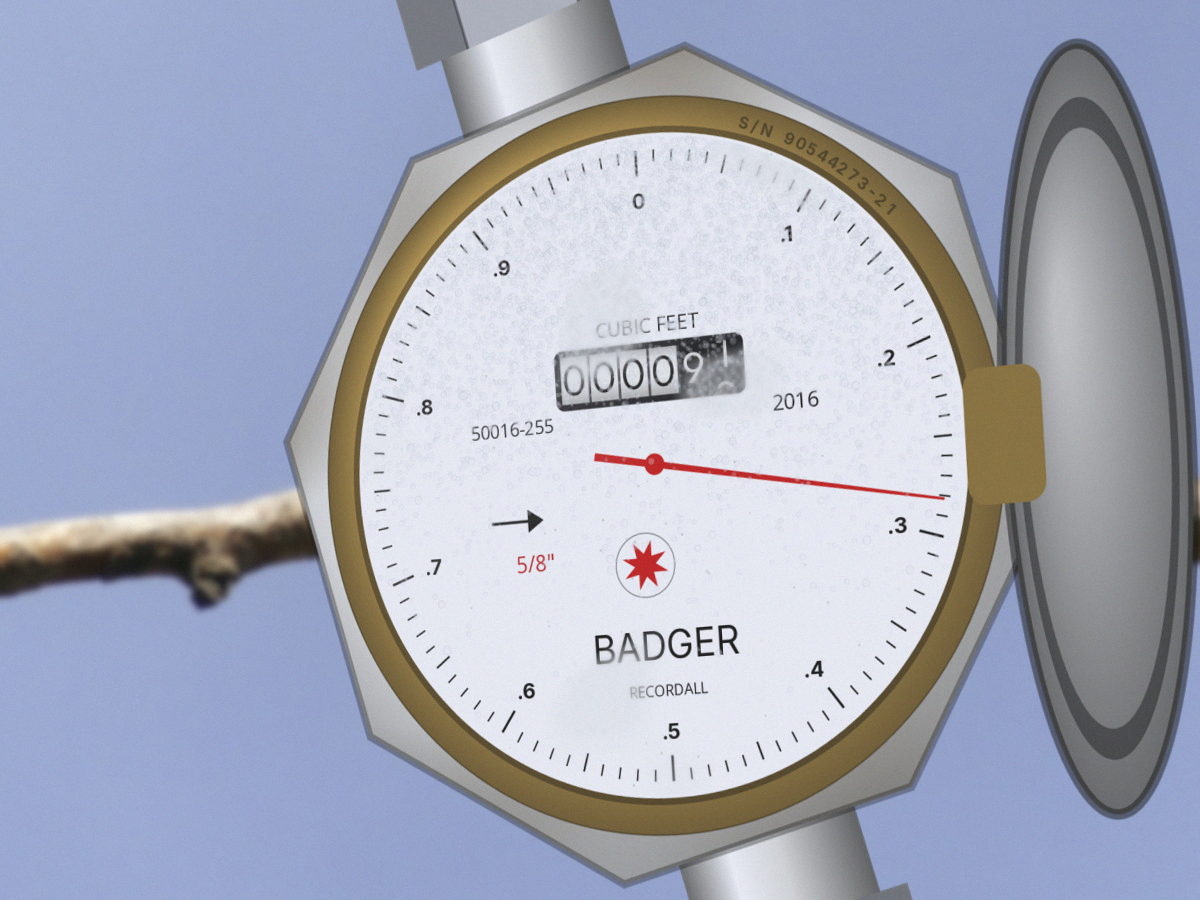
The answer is ft³ 91.28
